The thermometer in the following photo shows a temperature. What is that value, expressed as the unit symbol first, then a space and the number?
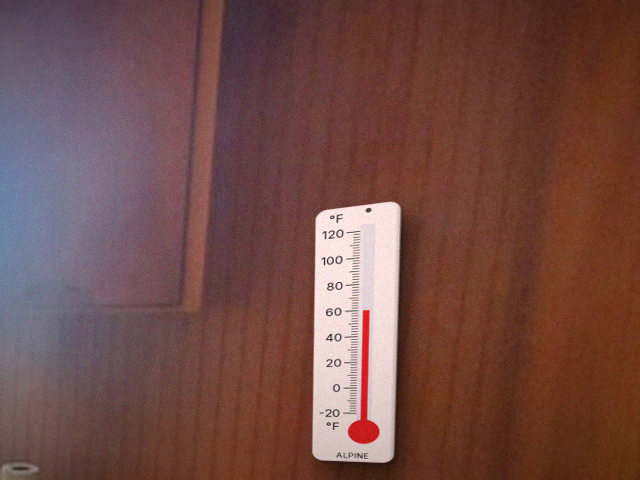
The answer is °F 60
